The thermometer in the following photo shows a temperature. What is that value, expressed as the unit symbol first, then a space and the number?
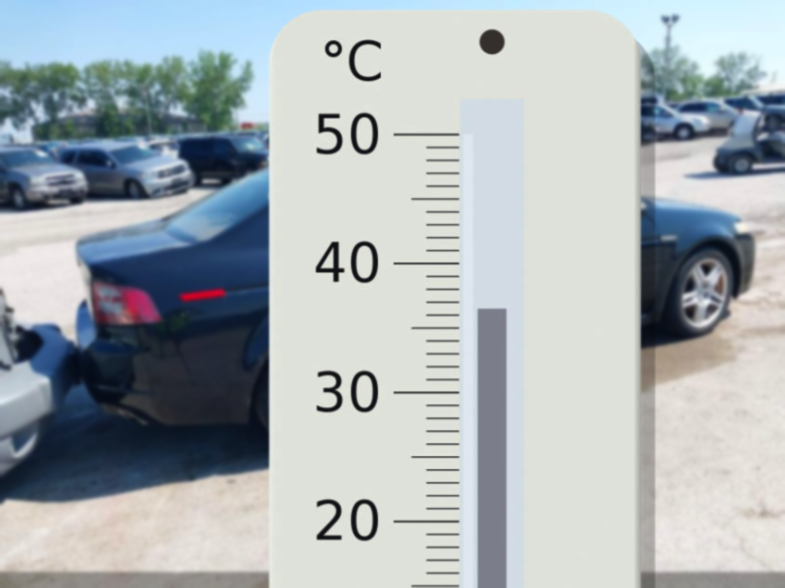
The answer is °C 36.5
